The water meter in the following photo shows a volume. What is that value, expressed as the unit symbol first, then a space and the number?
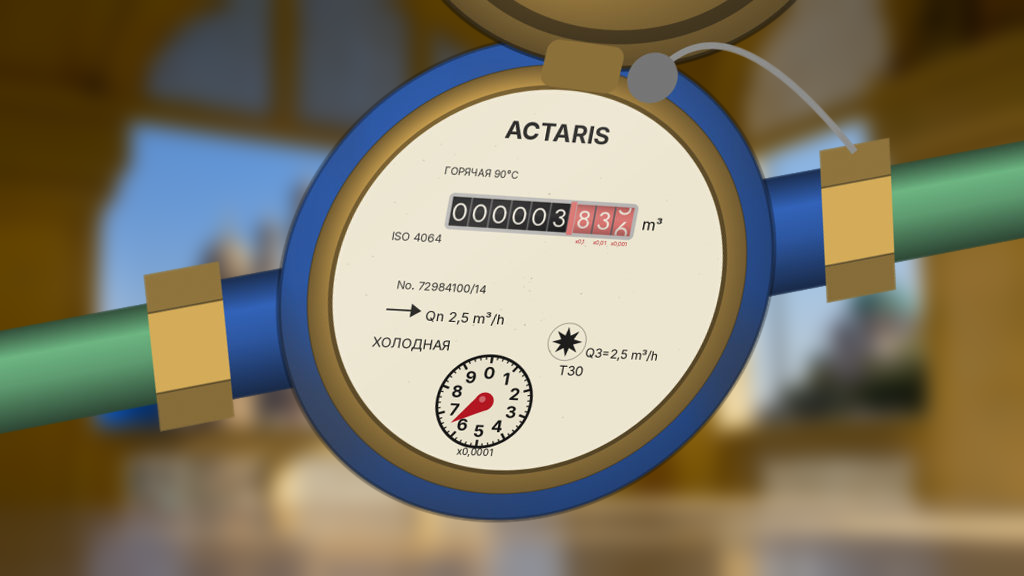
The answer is m³ 3.8356
